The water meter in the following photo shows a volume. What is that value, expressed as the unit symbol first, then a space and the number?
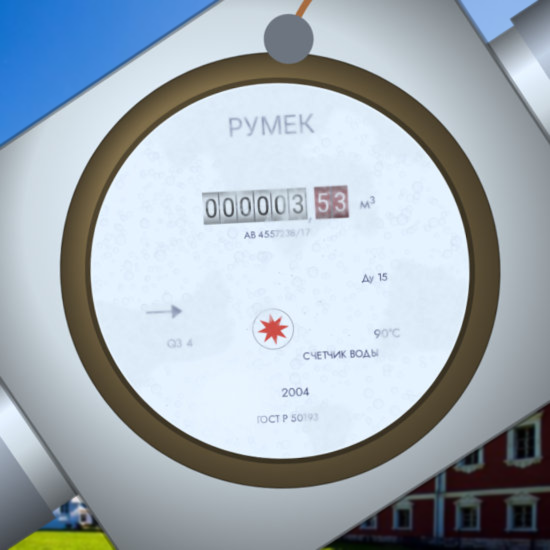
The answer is m³ 3.53
